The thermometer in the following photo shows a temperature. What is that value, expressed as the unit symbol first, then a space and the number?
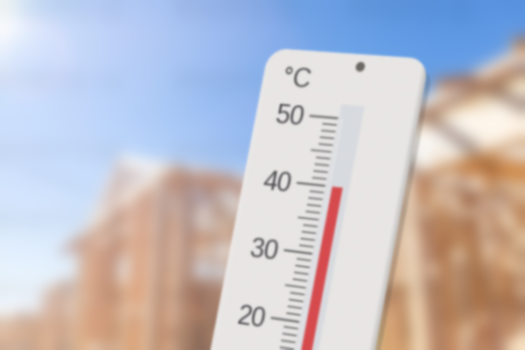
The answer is °C 40
